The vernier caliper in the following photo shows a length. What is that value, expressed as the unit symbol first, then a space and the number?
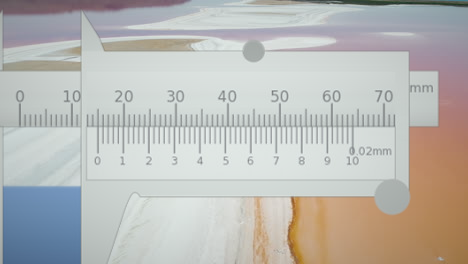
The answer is mm 15.0
